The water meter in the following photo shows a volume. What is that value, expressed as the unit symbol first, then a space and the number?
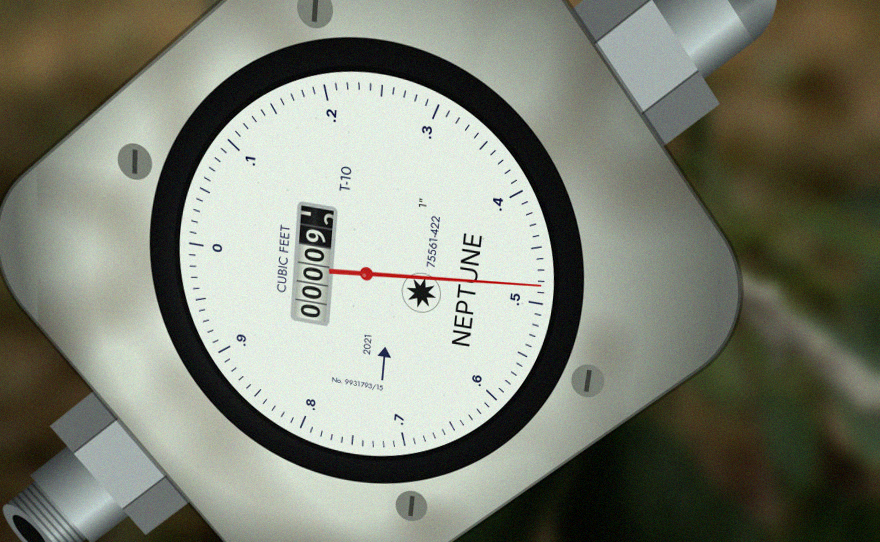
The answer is ft³ 91.48
